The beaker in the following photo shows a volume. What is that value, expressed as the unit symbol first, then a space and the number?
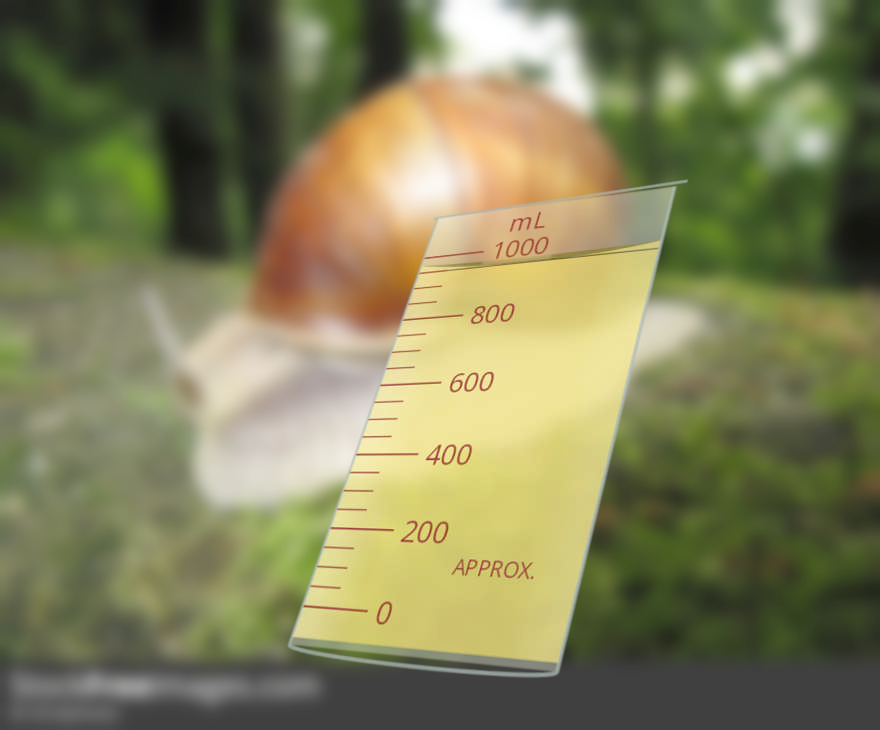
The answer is mL 950
